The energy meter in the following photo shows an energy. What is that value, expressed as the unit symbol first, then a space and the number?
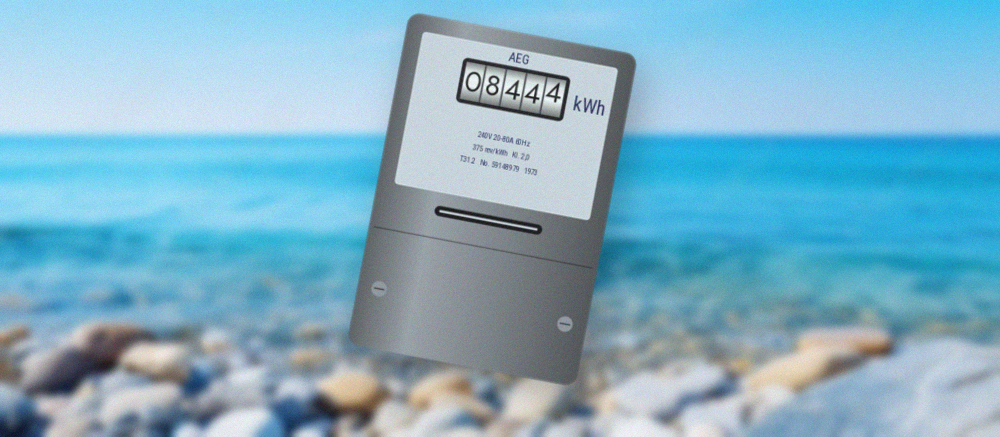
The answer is kWh 8444
